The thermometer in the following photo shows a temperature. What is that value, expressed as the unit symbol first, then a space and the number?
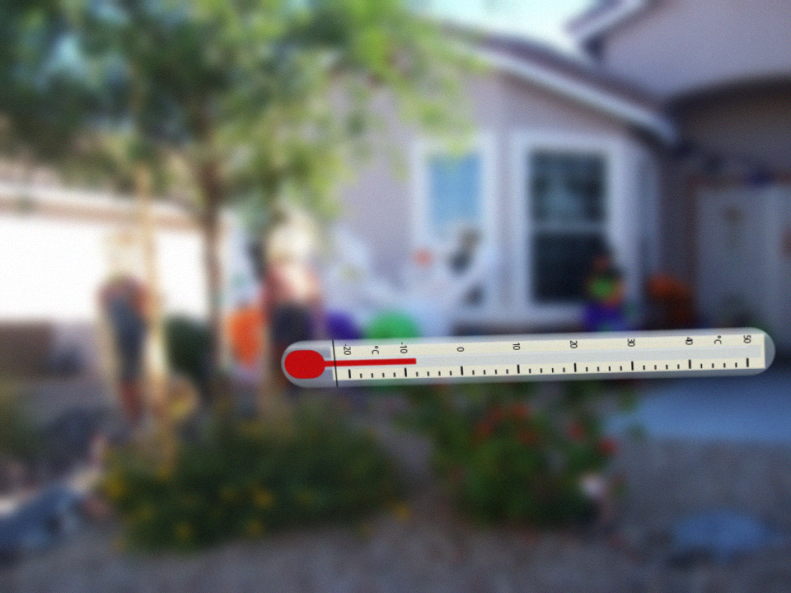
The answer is °C -8
